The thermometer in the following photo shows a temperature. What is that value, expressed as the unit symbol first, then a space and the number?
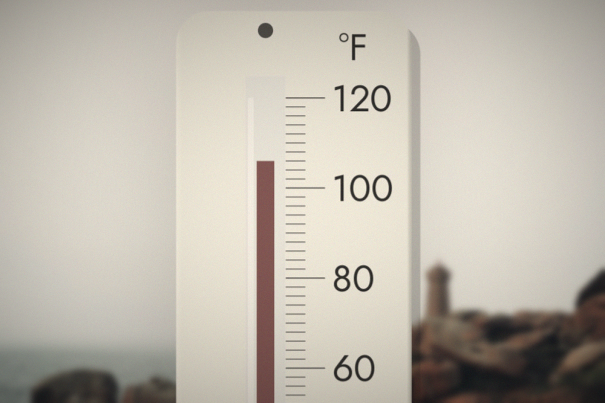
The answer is °F 106
